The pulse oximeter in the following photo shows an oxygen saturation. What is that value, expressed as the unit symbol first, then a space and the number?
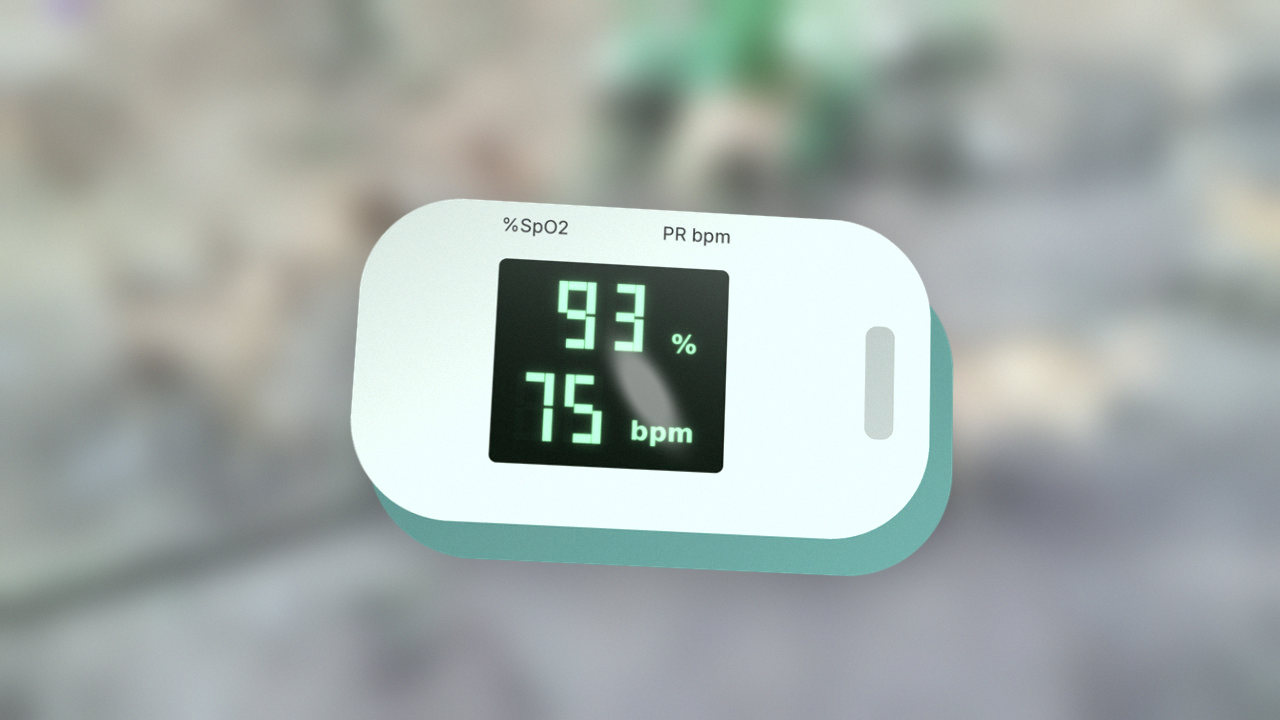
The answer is % 93
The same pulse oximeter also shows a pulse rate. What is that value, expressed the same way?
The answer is bpm 75
